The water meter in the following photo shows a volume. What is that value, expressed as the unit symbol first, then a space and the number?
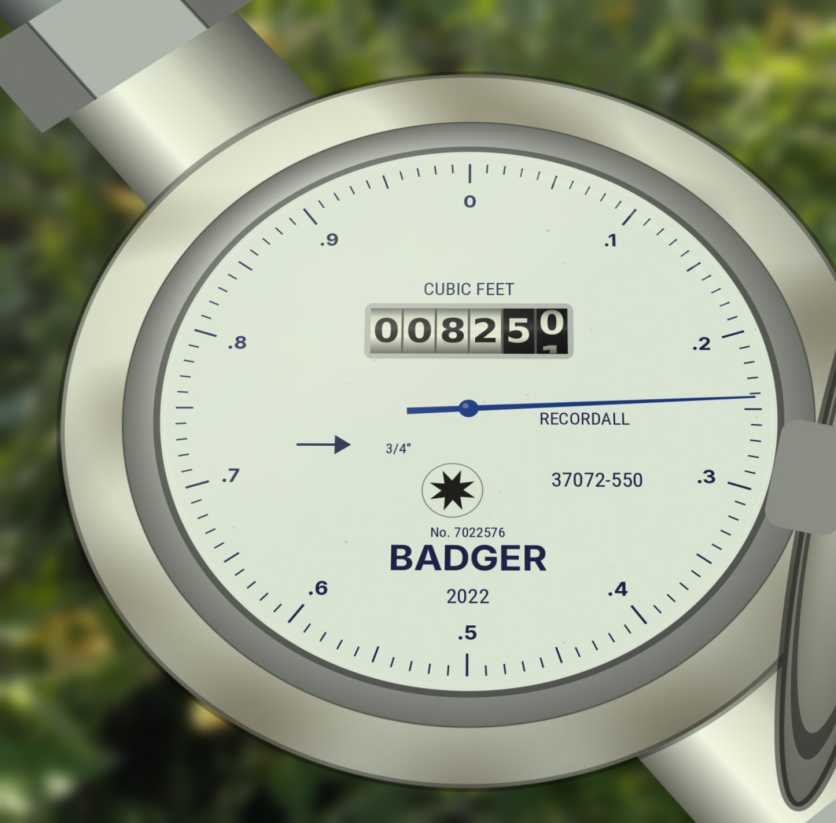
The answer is ft³ 8250.24
